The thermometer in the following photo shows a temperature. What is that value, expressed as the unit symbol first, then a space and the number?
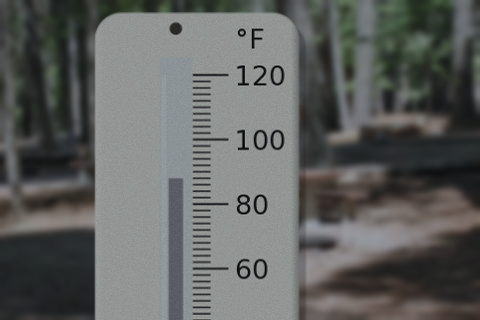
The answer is °F 88
